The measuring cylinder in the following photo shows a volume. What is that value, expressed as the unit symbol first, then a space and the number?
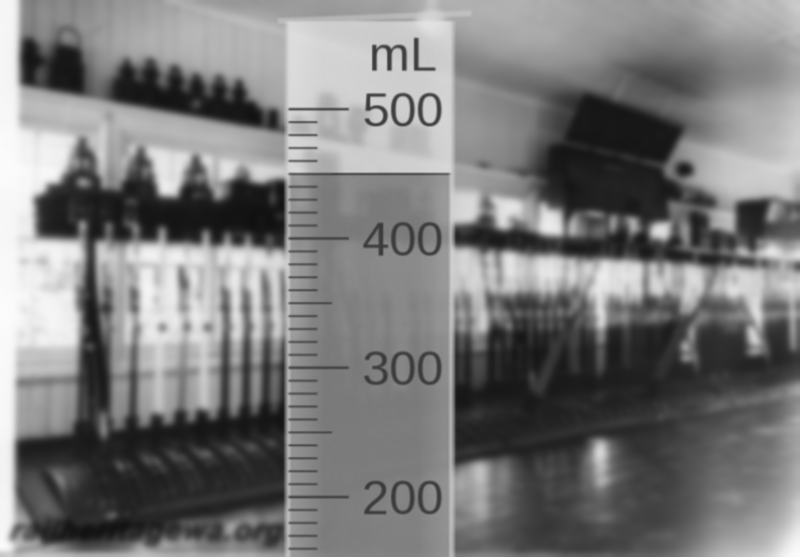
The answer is mL 450
